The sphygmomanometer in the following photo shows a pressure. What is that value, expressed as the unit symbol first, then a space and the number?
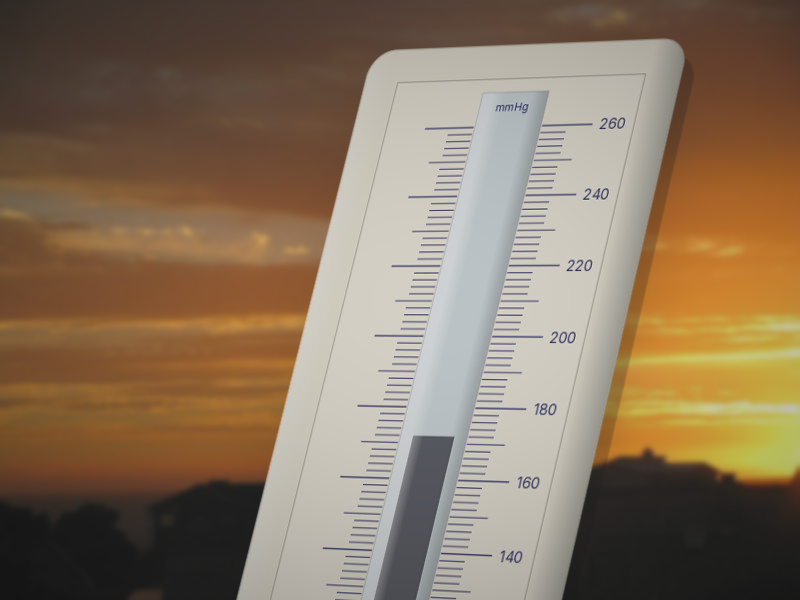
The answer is mmHg 172
